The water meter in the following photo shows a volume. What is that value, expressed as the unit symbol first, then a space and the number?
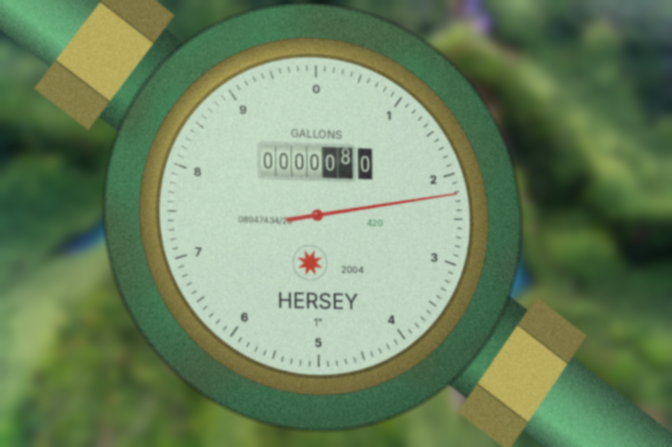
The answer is gal 82.2
